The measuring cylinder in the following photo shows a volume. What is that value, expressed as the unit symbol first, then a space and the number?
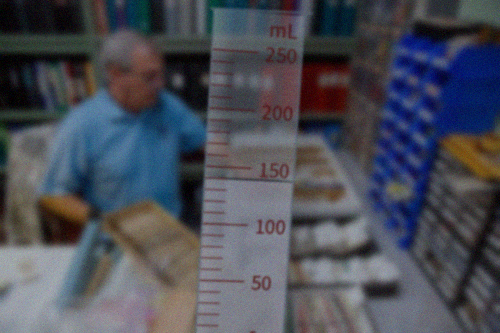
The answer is mL 140
